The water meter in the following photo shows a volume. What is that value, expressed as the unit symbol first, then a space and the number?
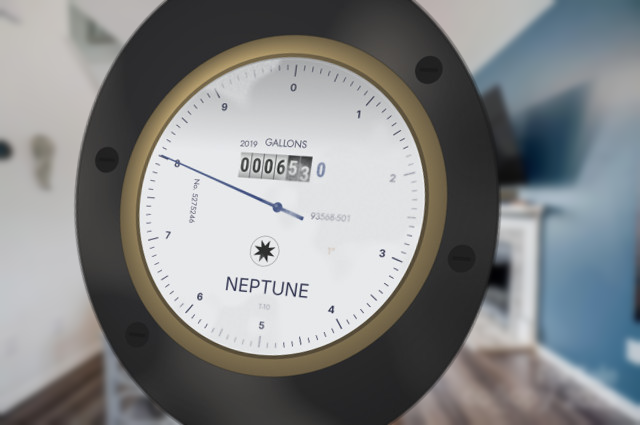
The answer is gal 6528.0
